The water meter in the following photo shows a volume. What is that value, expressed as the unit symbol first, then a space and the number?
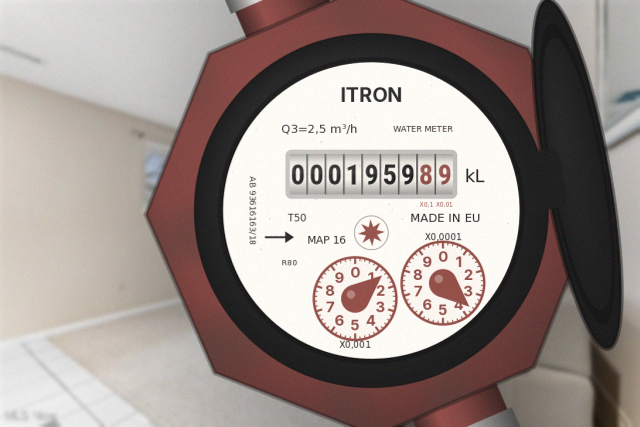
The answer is kL 1959.8913
